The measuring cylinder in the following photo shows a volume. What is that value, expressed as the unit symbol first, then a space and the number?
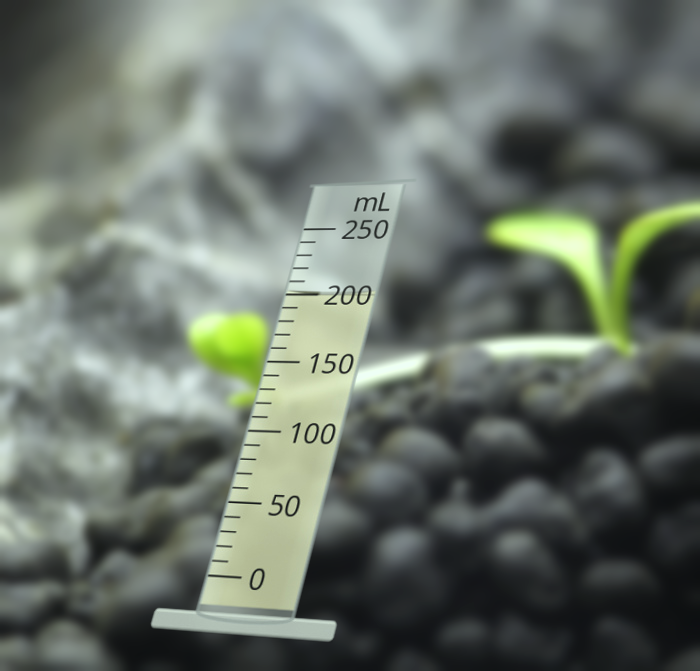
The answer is mL 200
